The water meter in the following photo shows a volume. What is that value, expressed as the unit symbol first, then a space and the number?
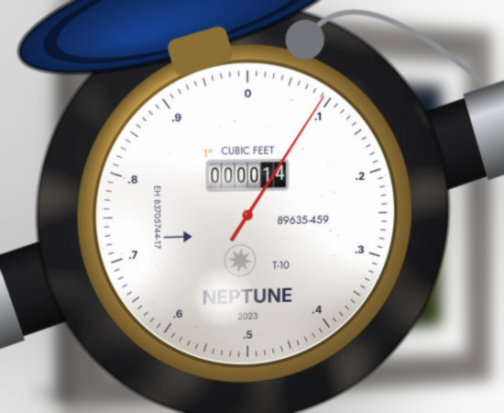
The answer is ft³ 14.09
